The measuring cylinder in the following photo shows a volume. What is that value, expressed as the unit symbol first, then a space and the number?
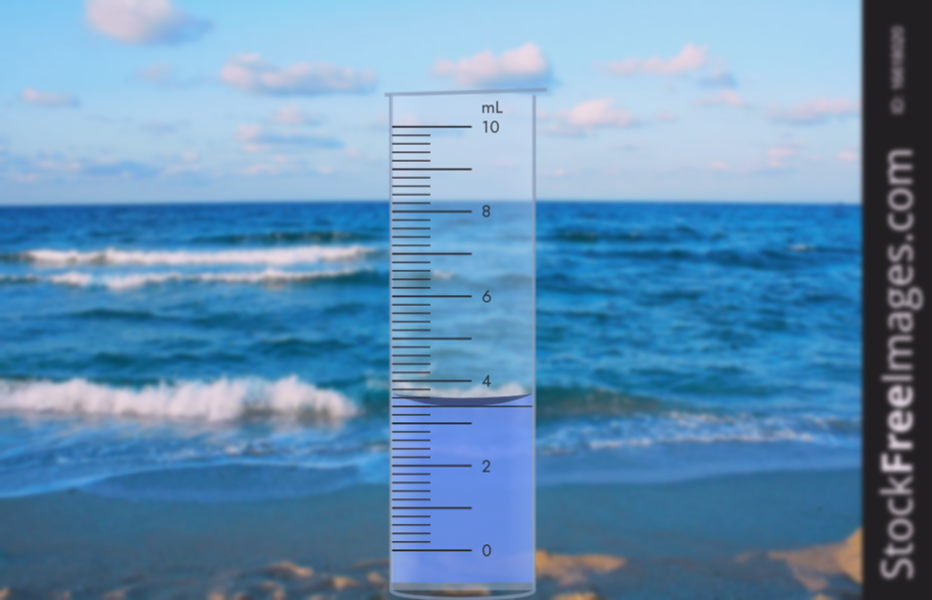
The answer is mL 3.4
